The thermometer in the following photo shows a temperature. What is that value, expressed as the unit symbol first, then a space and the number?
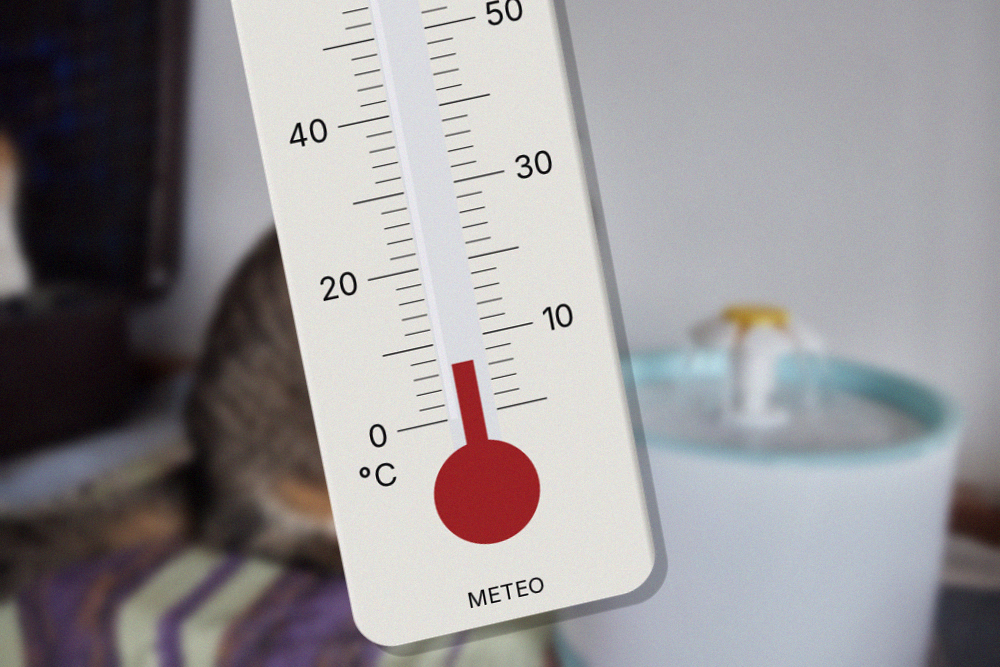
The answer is °C 7
